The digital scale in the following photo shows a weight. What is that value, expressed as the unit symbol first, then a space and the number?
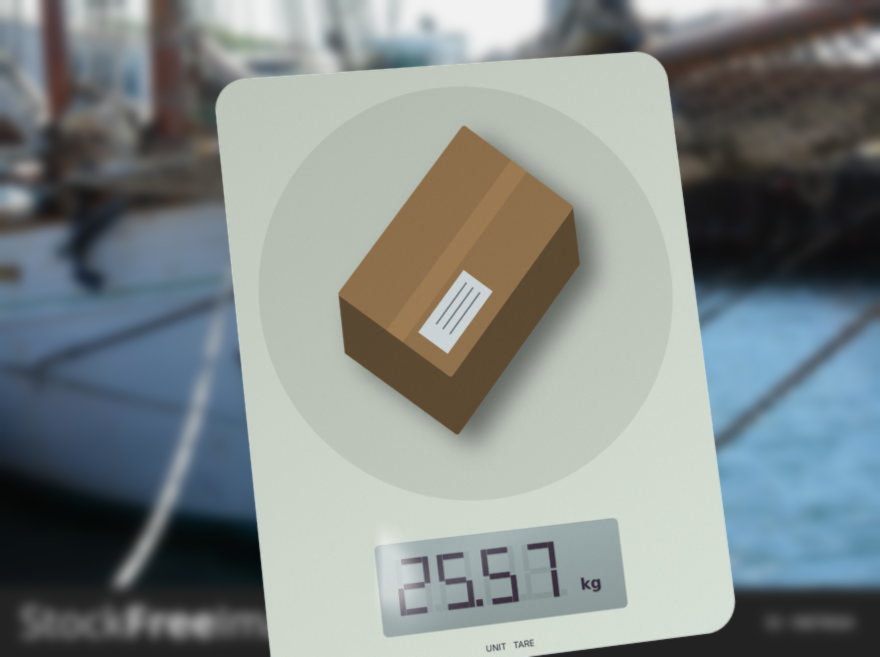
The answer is kg 25.57
